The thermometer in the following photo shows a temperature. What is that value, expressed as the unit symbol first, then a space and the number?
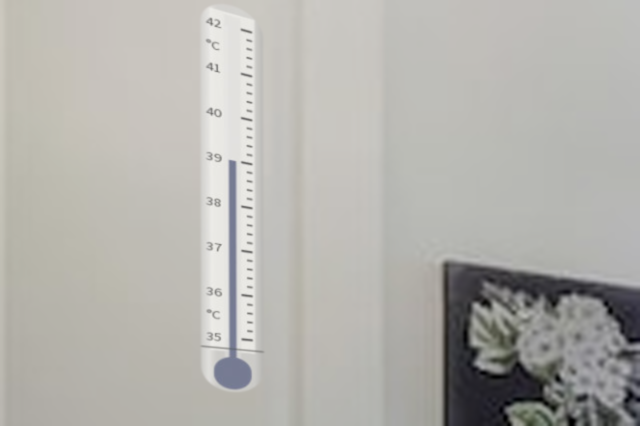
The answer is °C 39
